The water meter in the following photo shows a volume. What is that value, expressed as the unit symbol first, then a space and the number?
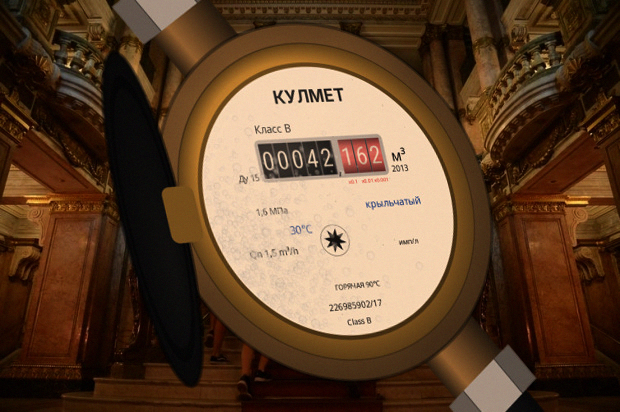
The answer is m³ 42.162
